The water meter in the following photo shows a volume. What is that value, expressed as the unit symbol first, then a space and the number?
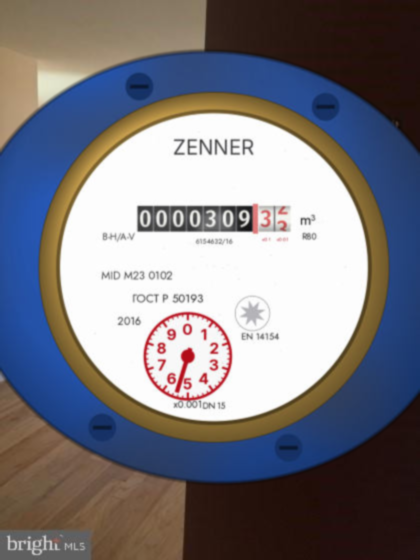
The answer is m³ 309.325
